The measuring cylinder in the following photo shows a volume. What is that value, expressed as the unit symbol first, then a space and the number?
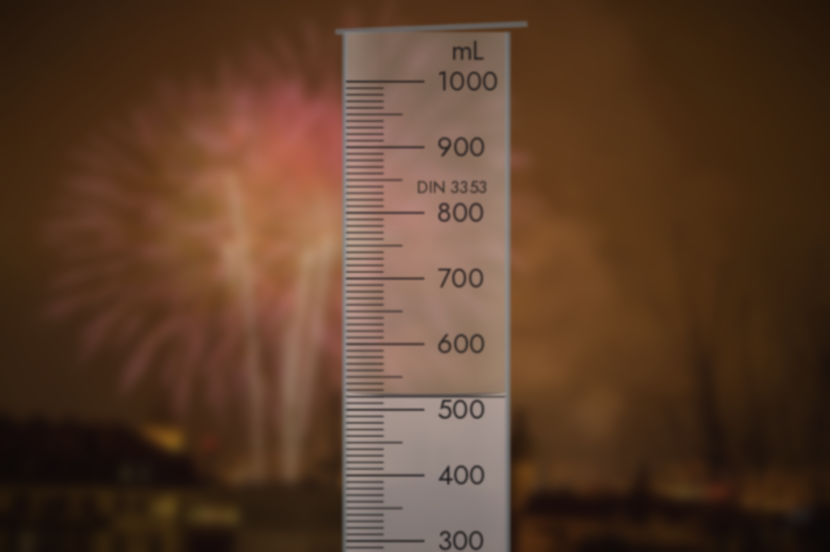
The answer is mL 520
